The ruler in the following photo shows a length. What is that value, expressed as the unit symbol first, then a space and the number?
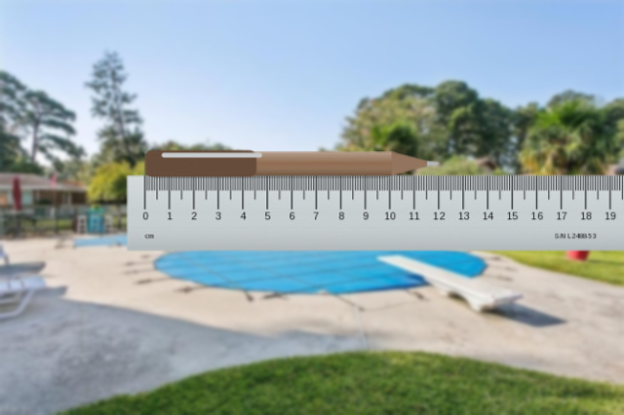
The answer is cm 12
